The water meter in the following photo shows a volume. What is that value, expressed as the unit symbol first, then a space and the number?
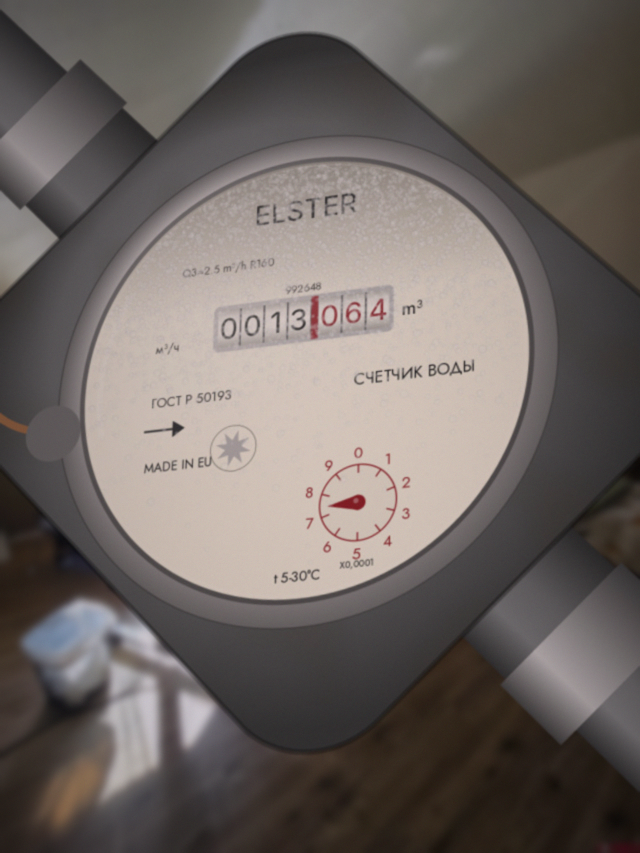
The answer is m³ 13.0647
